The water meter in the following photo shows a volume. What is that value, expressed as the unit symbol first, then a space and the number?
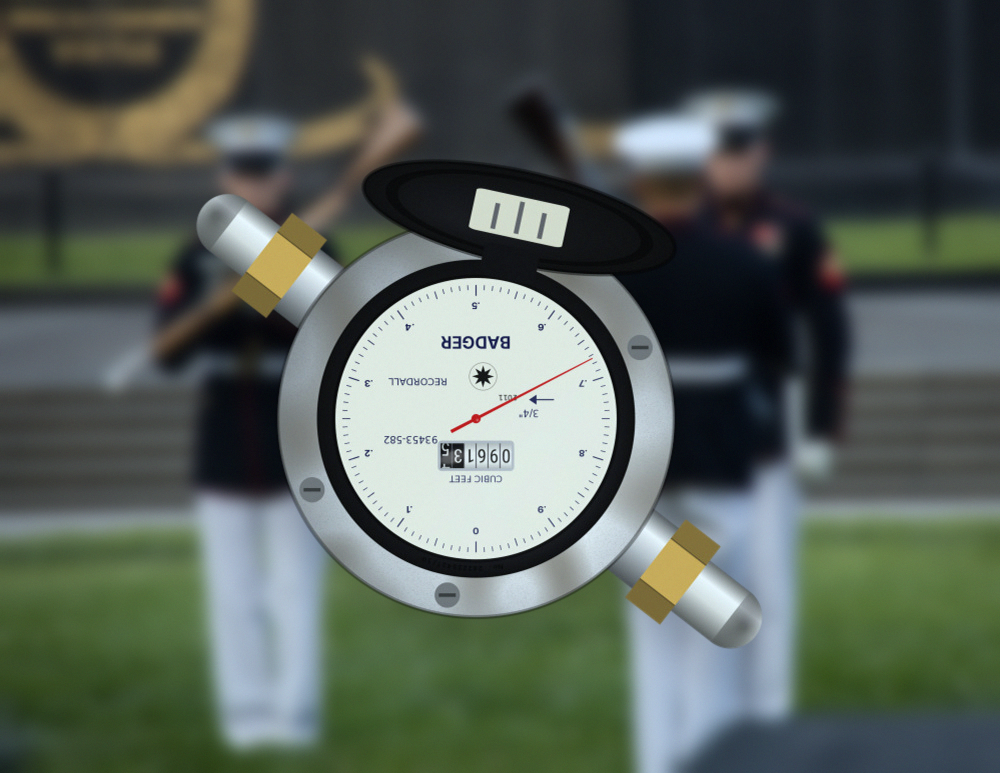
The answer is ft³ 96134.67
